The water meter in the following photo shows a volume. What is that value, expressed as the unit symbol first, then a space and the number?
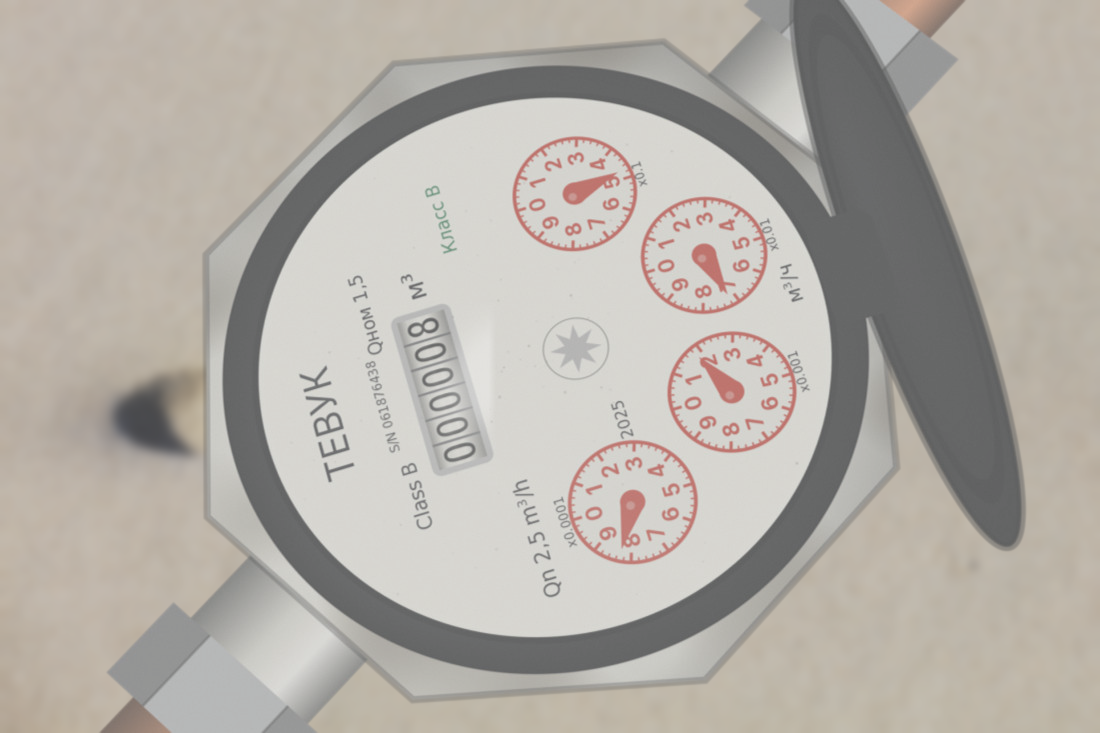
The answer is m³ 8.4718
